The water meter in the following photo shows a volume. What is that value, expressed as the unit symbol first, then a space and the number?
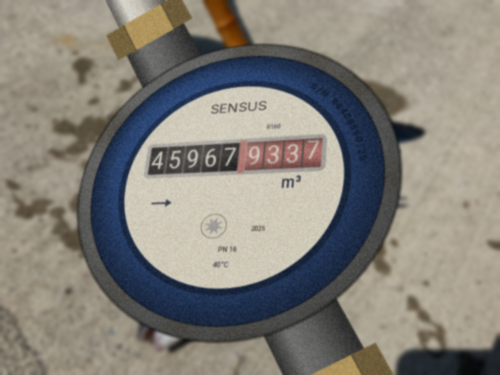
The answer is m³ 45967.9337
